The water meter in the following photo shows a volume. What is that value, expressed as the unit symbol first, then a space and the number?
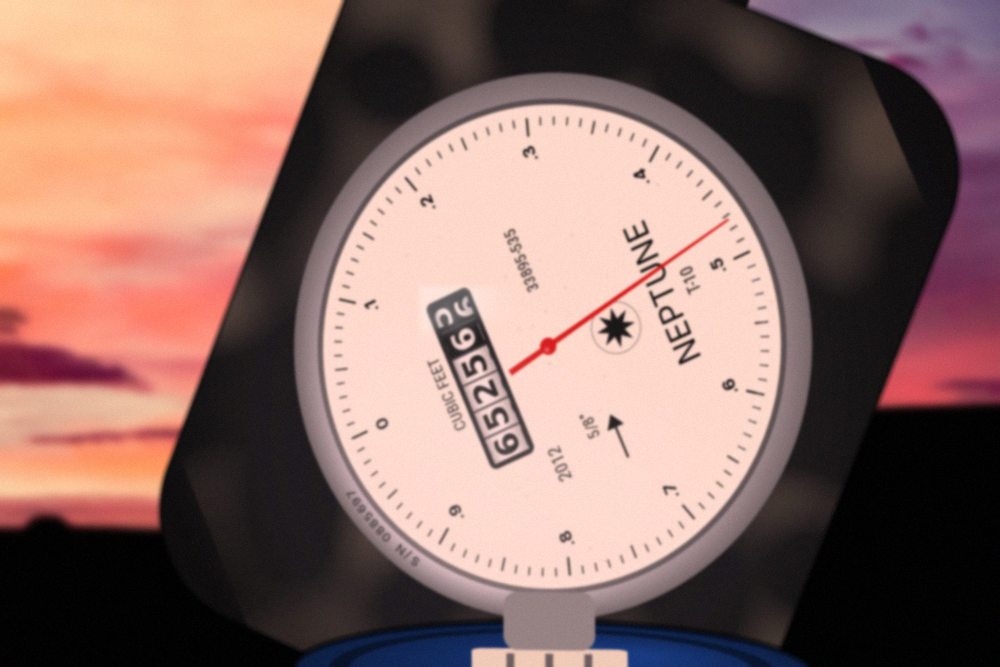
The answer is ft³ 652565.47
